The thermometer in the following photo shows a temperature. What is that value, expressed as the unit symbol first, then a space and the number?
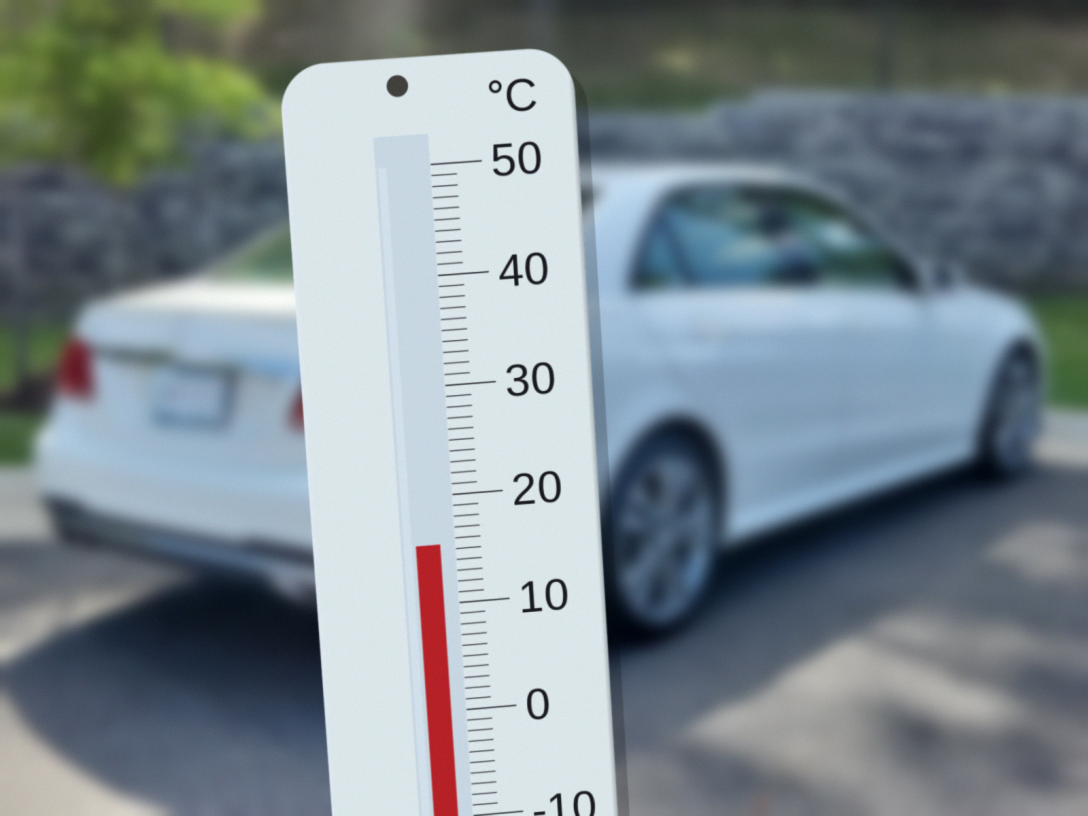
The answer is °C 15.5
